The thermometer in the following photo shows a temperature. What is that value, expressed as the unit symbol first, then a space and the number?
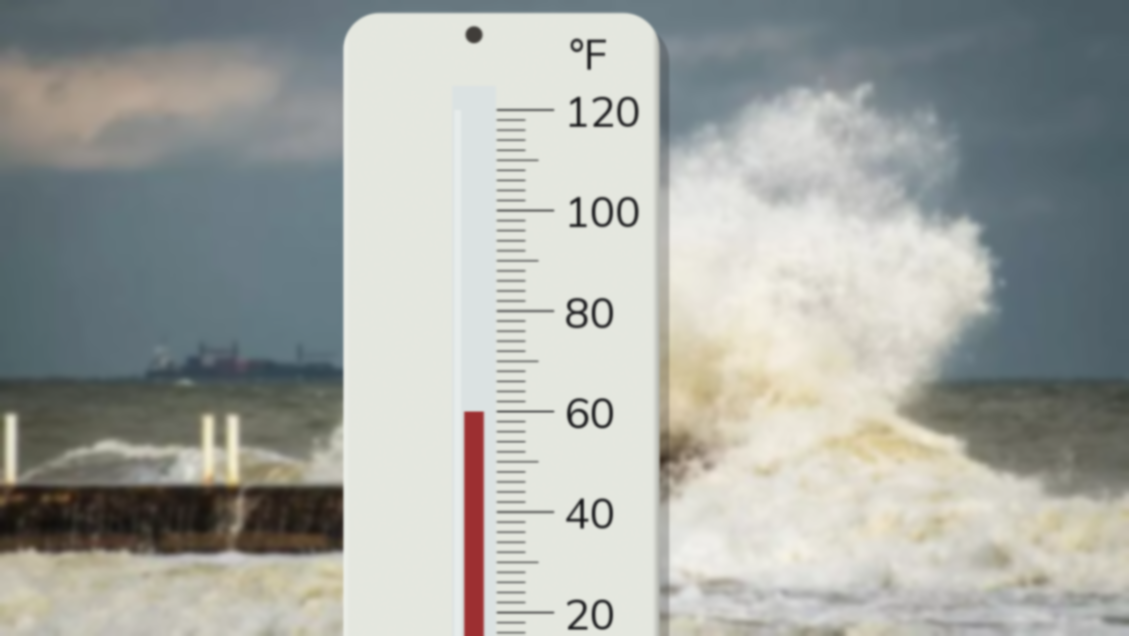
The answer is °F 60
